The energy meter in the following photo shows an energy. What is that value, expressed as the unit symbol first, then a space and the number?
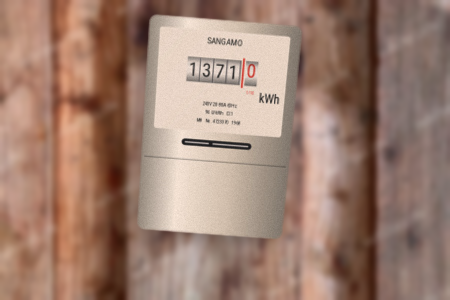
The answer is kWh 1371.0
